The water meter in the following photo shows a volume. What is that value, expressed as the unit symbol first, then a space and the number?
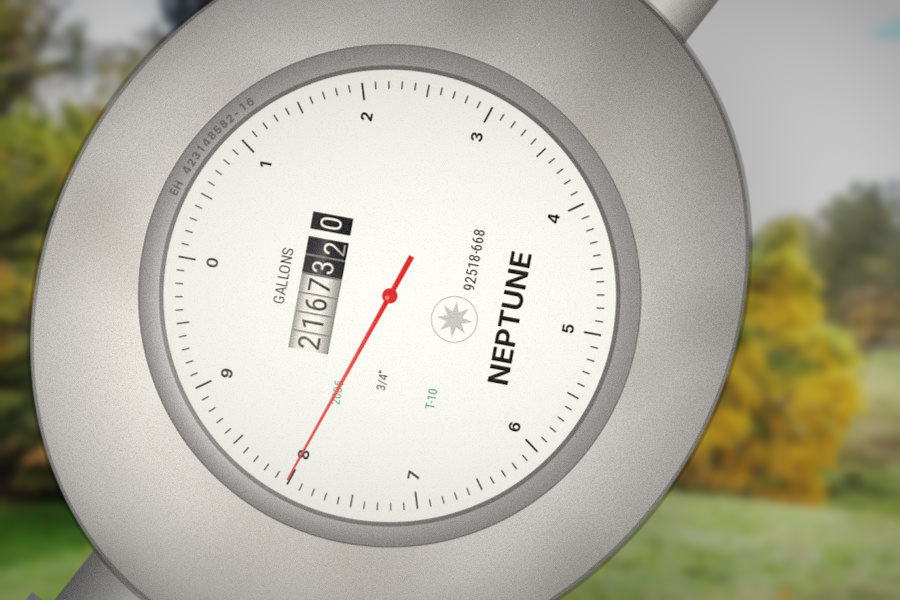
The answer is gal 2167318.0
